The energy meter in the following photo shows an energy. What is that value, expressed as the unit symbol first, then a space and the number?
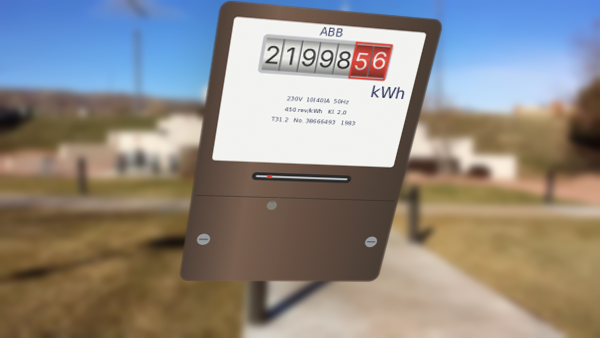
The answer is kWh 21998.56
